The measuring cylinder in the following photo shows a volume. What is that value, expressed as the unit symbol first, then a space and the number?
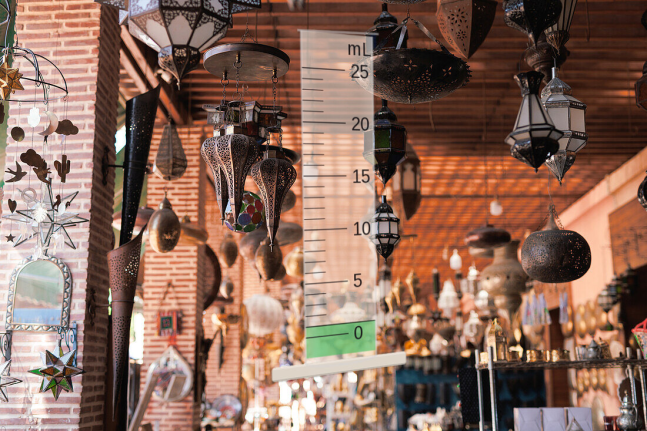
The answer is mL 1
